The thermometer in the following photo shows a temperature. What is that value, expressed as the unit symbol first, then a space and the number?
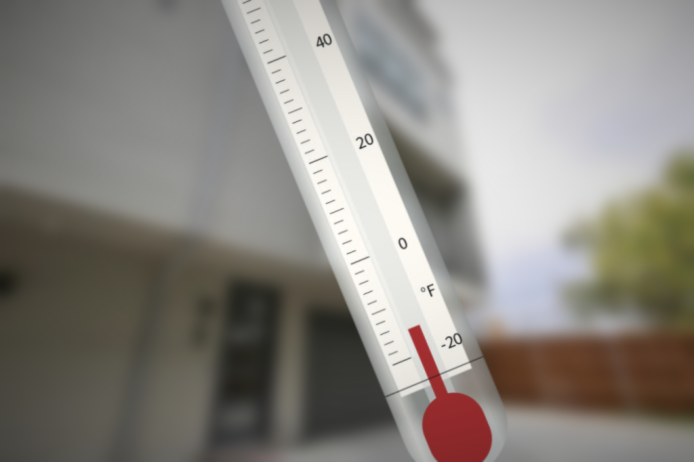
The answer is °F -15
